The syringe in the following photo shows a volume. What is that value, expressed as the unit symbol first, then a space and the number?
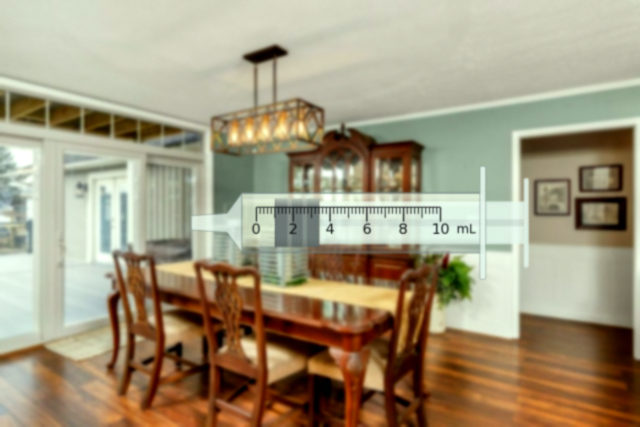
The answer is mL 1
